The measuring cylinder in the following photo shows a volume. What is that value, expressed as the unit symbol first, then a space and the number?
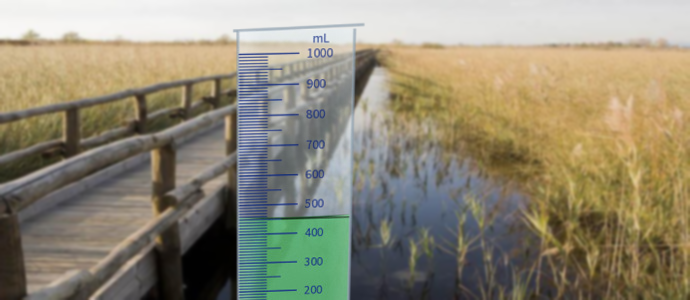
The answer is mL 450
